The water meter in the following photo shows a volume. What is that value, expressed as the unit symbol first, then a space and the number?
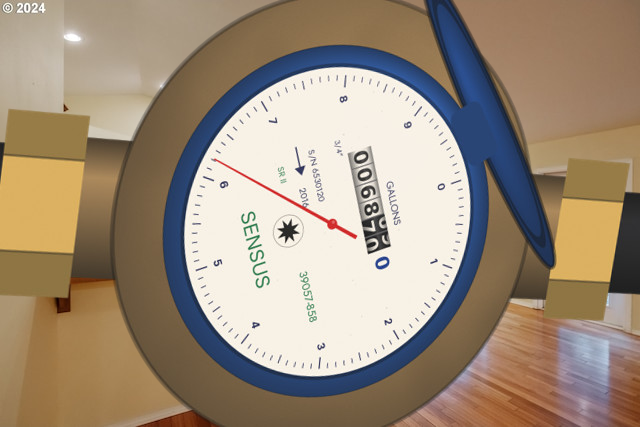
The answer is gal 68696.2
